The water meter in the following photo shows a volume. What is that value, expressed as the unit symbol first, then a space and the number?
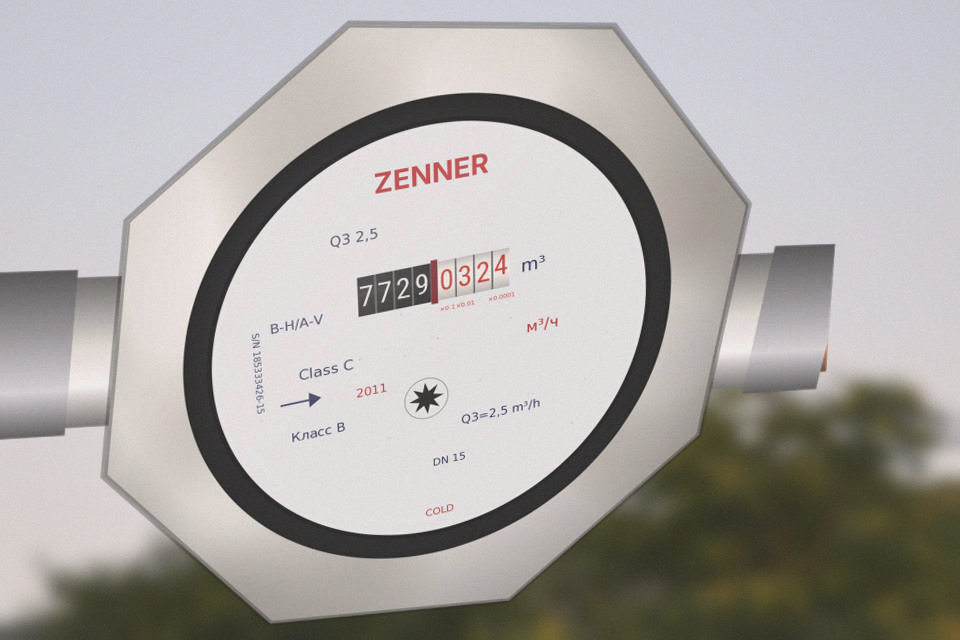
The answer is m³ 7729.0324
